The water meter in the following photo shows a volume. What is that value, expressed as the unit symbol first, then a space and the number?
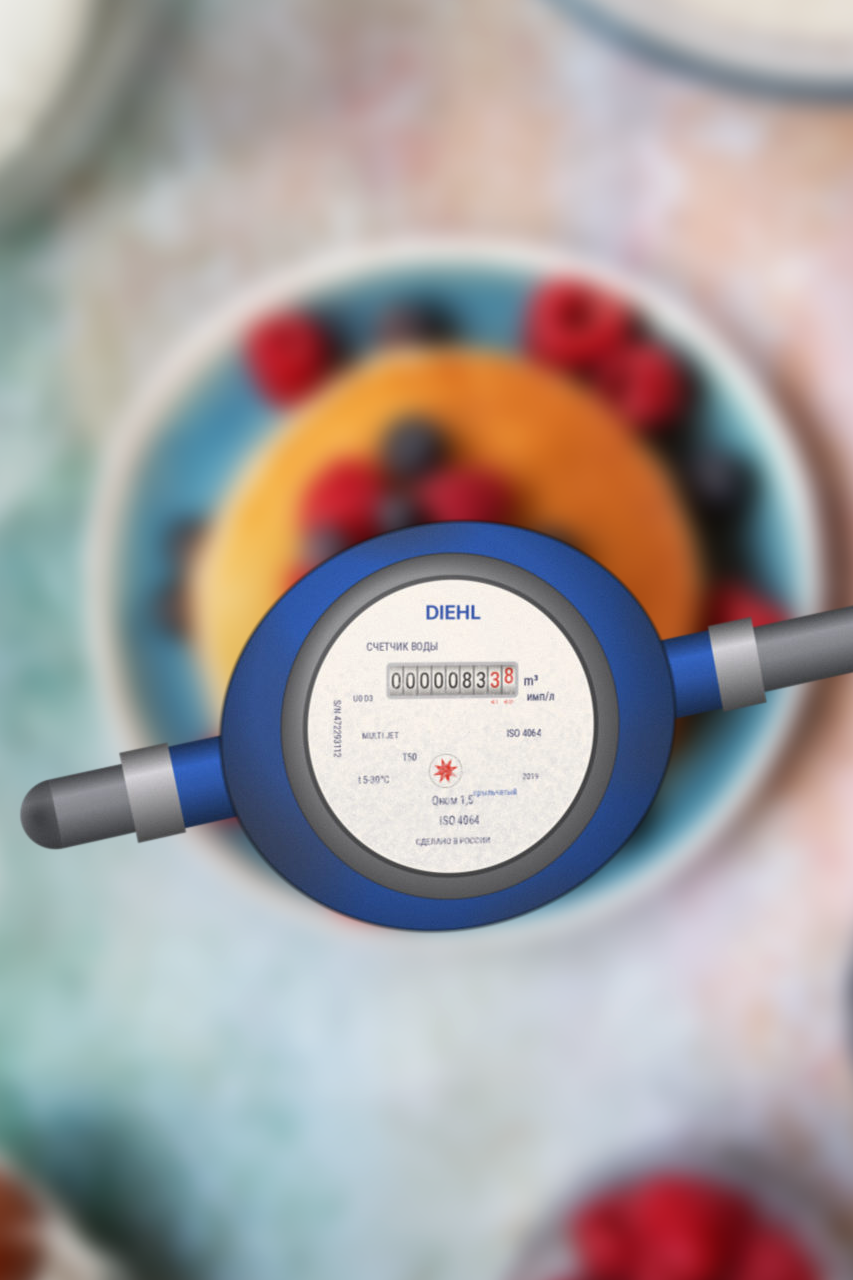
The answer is m³ 83.38
